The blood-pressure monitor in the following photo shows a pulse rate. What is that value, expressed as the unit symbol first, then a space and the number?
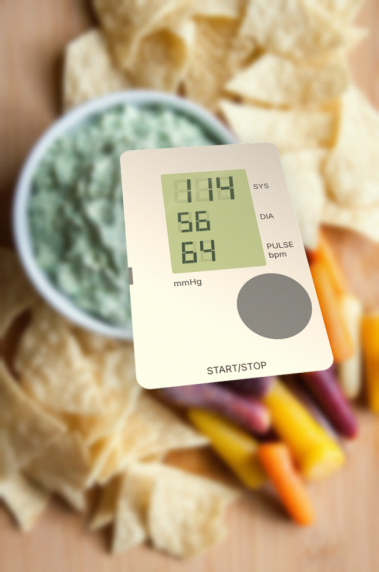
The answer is bpm 64
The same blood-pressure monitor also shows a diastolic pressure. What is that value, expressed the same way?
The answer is mmHg 56
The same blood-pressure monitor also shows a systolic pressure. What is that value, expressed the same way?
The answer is mmHg 114
